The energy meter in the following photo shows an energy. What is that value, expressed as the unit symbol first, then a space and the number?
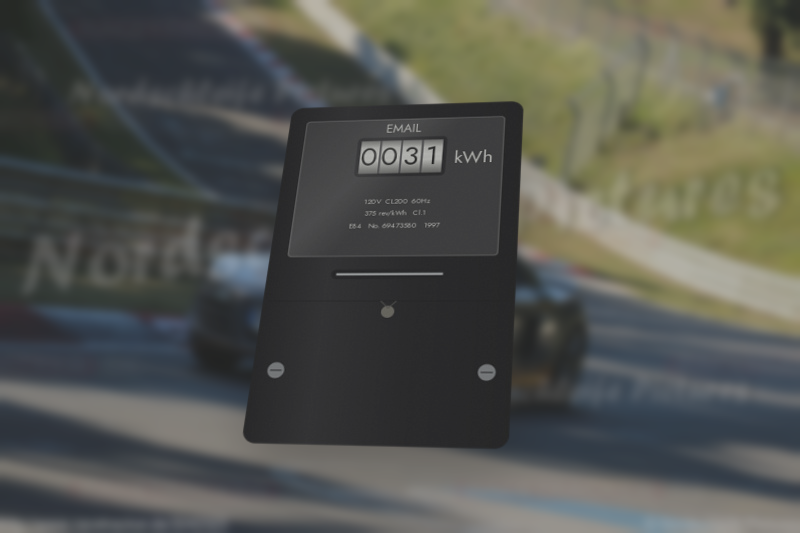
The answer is kWh 31
